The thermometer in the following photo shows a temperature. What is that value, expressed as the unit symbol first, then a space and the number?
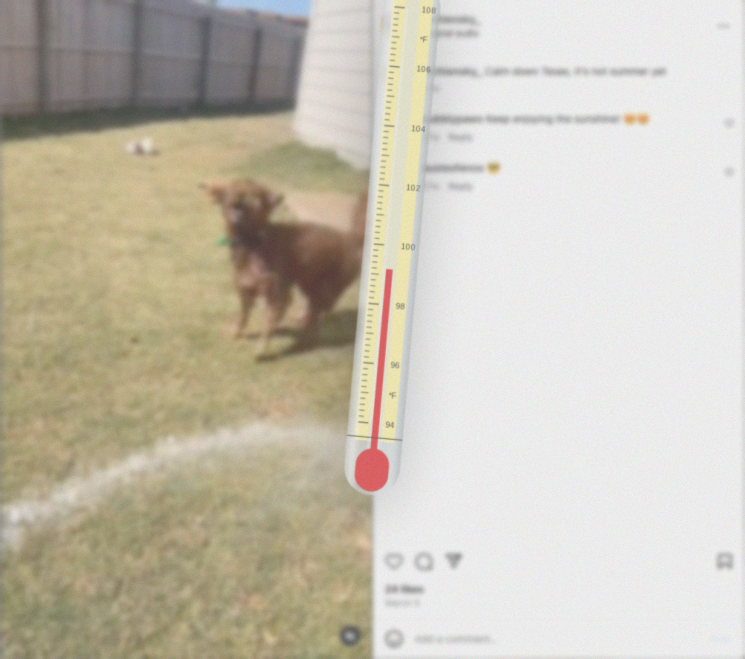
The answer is °F 99.2
